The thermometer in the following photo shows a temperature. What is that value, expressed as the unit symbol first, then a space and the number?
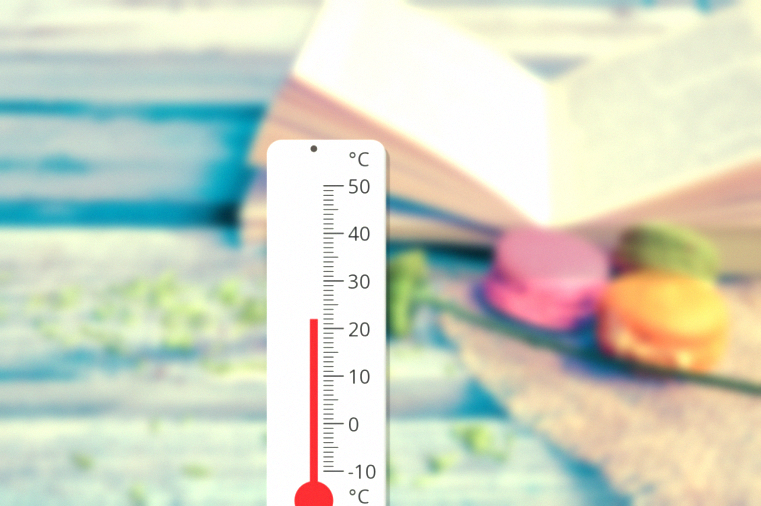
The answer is °C 22
